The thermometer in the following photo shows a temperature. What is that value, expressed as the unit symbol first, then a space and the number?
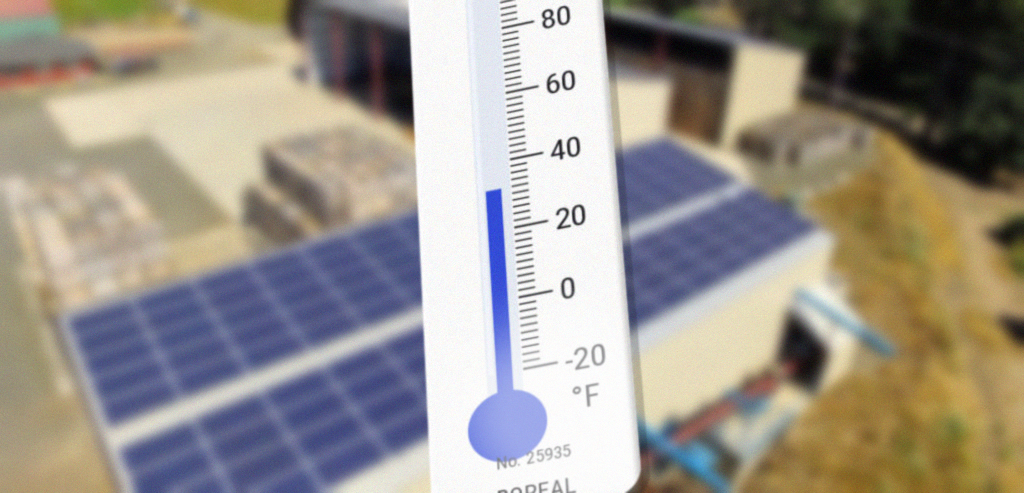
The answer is °F 32
